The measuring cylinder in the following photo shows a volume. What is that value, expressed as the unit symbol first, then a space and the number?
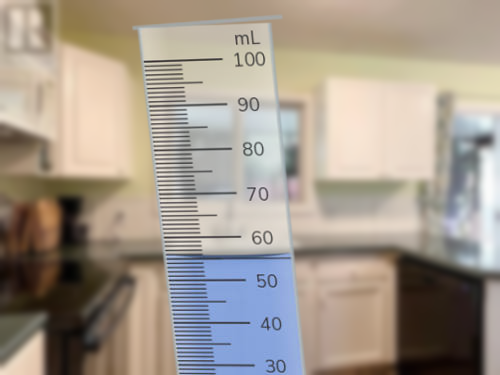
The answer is mL 55
